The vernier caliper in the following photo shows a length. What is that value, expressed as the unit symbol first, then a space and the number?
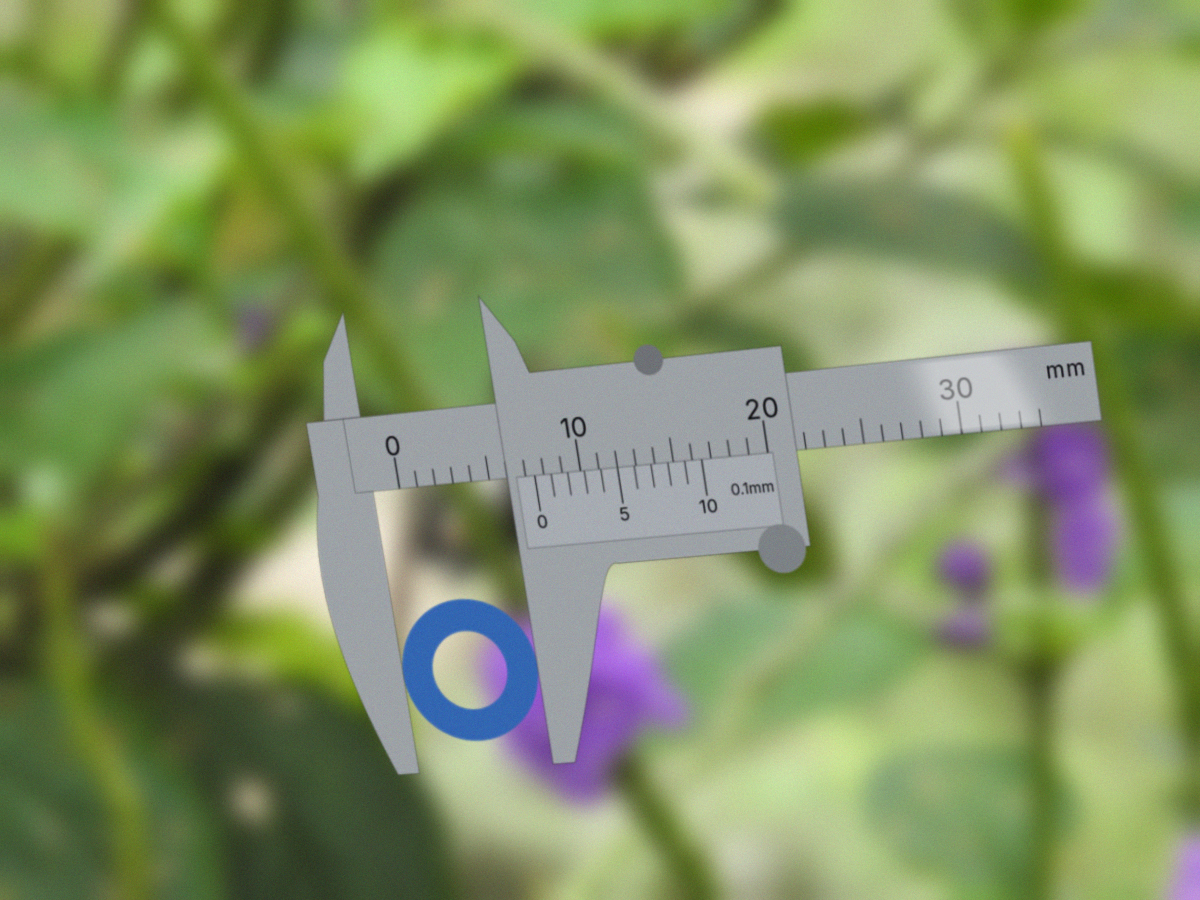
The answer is mm 7.5
